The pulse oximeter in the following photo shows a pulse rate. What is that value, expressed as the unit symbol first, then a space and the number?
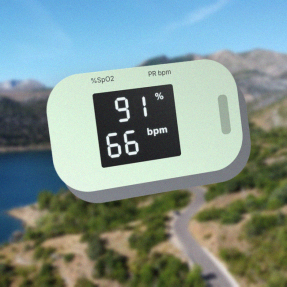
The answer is bpm 66
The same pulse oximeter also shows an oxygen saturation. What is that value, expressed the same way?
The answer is % 91
